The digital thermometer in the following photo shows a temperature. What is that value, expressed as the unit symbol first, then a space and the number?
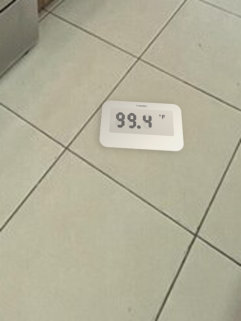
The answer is °F 99.4
